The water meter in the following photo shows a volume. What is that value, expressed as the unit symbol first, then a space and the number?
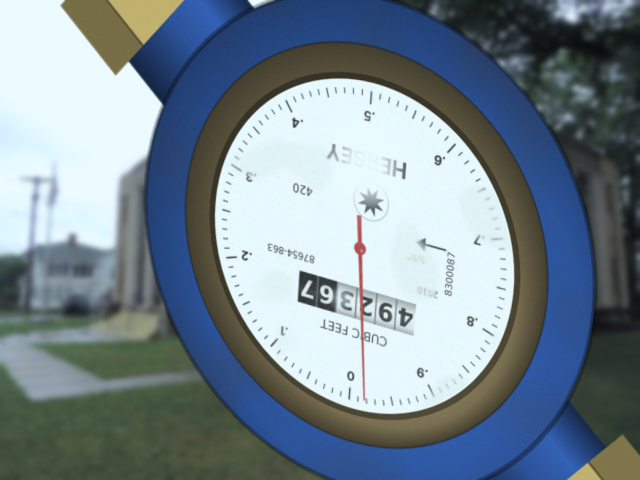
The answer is ft³ 492366.98
